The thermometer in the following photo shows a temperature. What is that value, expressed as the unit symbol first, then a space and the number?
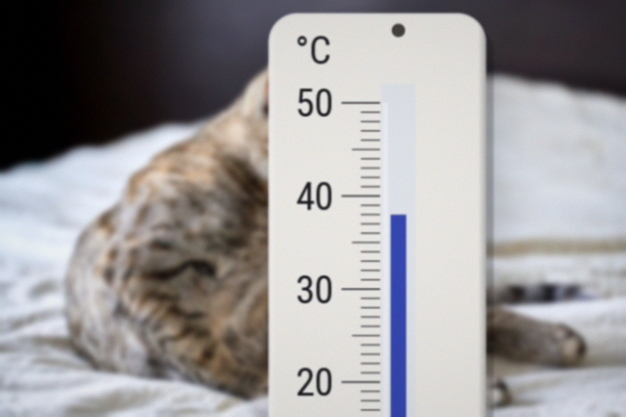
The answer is °C 38
